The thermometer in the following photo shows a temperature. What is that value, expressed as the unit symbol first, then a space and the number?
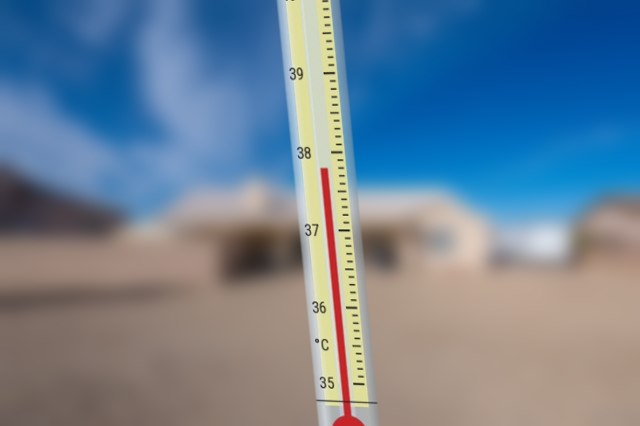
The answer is °C 37.8
